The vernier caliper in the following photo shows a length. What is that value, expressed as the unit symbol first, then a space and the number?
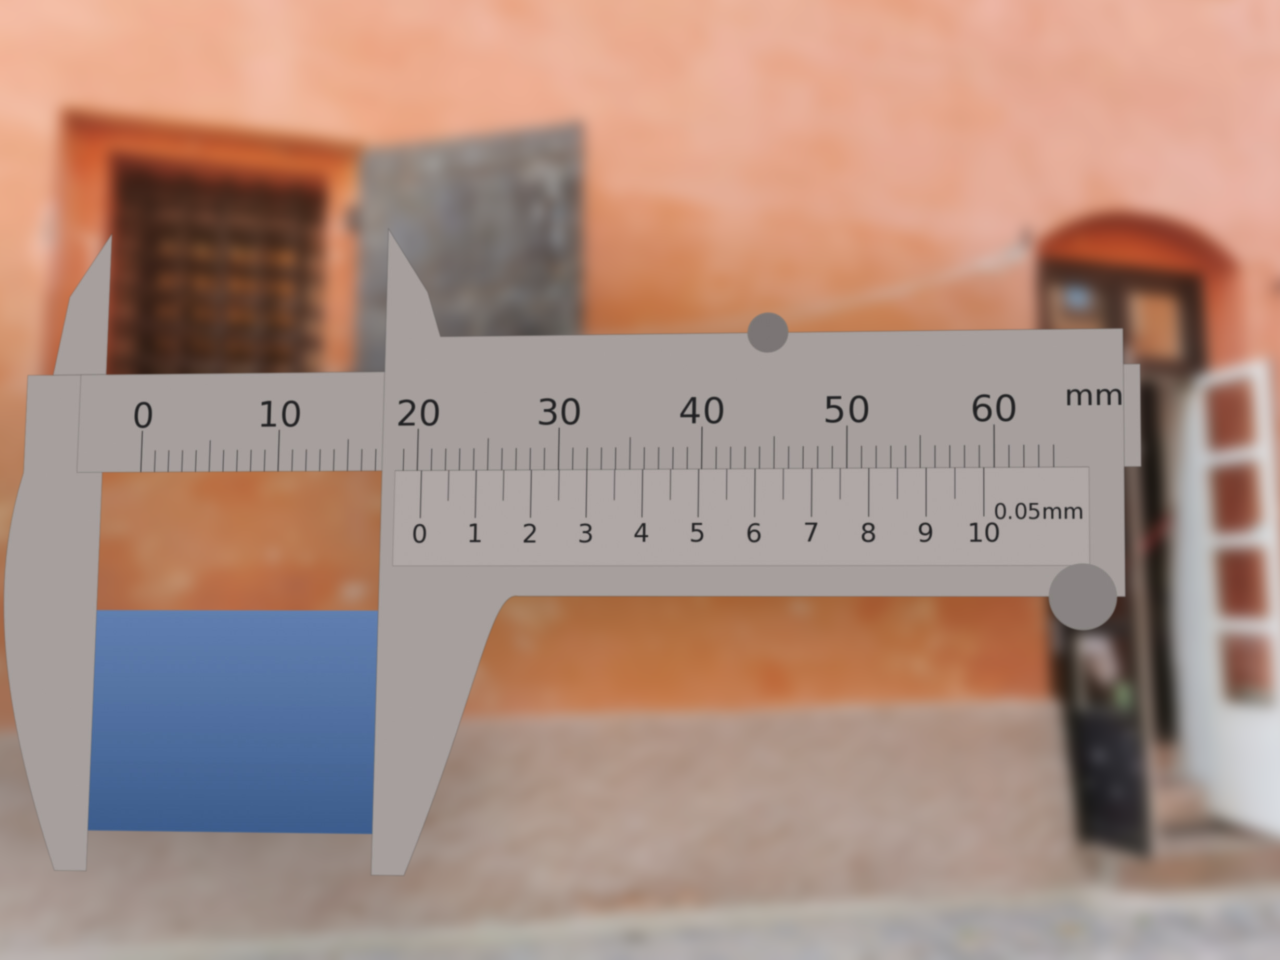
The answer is mm 20.3
